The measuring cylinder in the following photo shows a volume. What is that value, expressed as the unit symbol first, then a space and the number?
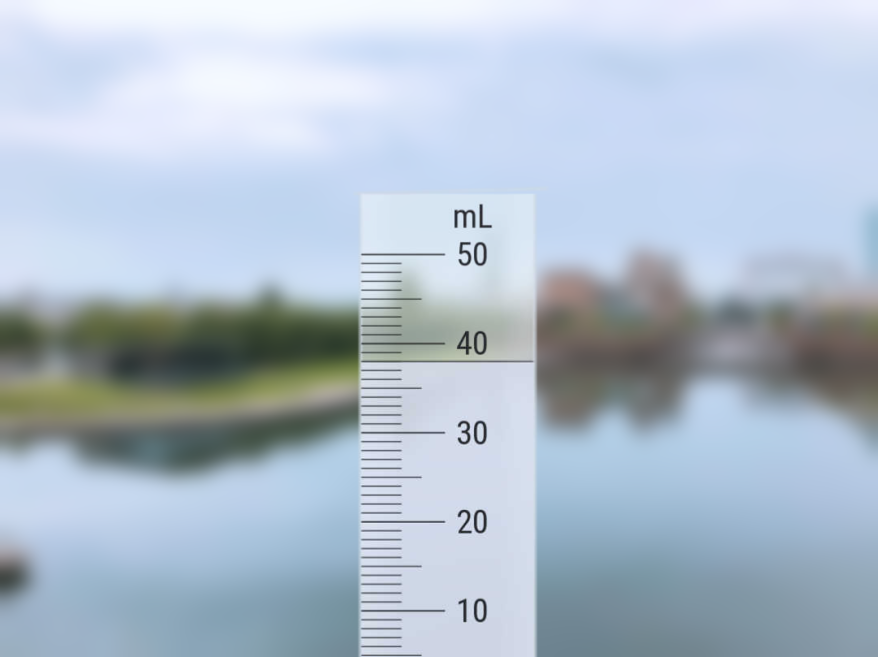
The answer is mL 38
